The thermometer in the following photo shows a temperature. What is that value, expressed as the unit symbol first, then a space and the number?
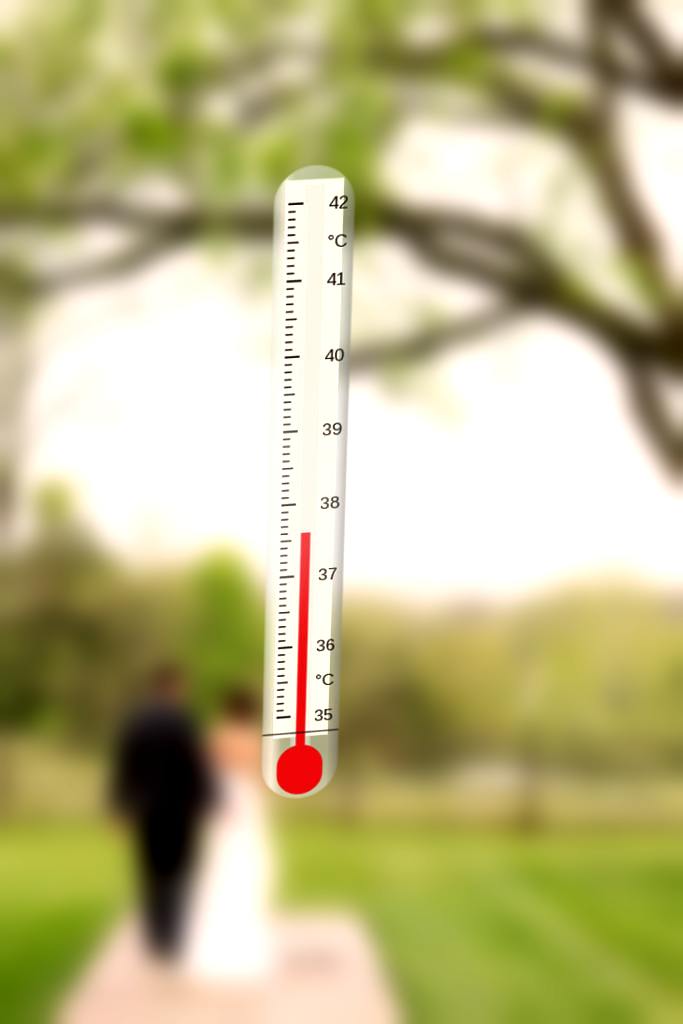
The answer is °C 37.6
